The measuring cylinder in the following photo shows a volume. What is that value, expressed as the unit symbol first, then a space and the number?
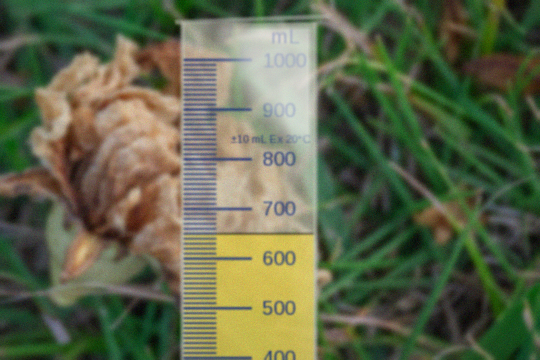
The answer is mL 650
